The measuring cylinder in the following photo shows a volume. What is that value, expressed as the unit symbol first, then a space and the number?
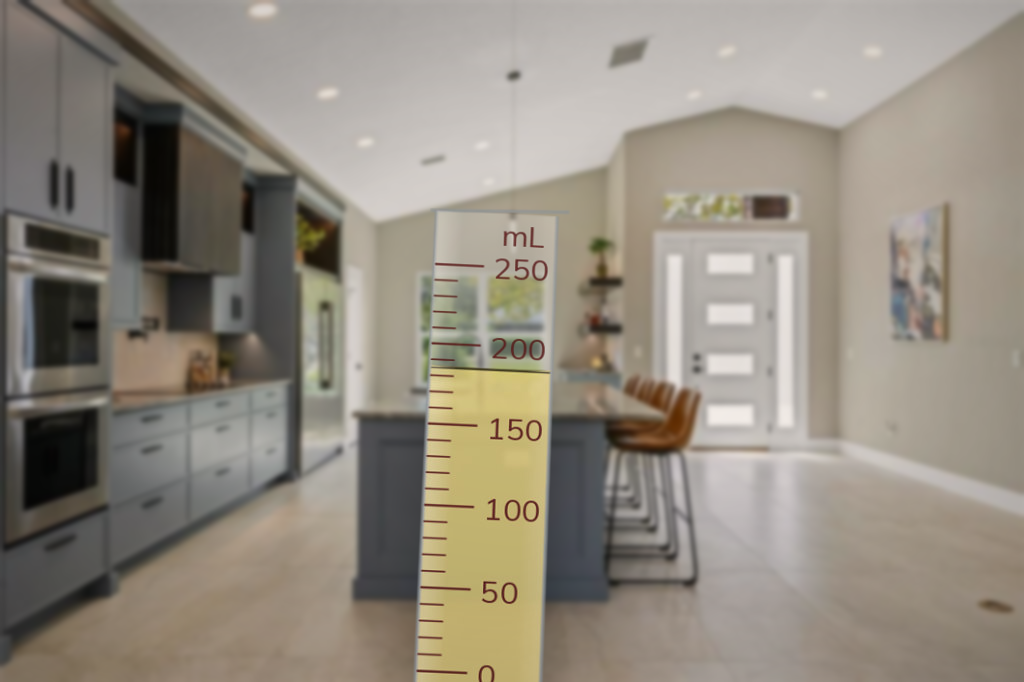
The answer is mL 185
